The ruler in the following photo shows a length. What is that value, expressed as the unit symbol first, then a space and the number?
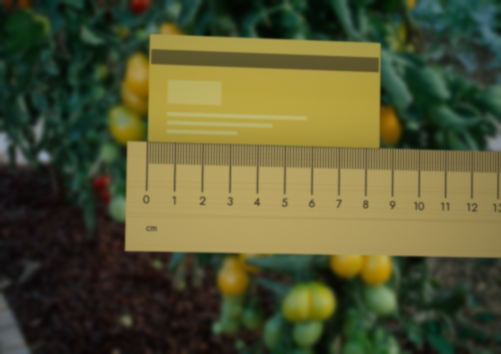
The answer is cm 8.5
